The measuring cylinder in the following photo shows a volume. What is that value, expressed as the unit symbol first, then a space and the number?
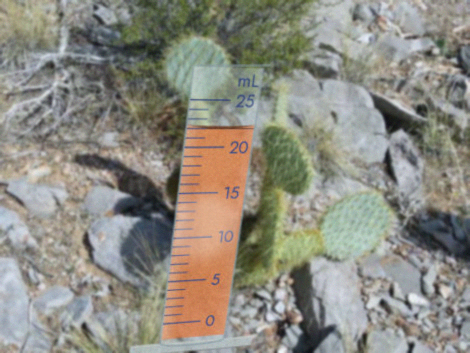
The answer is mL 22
